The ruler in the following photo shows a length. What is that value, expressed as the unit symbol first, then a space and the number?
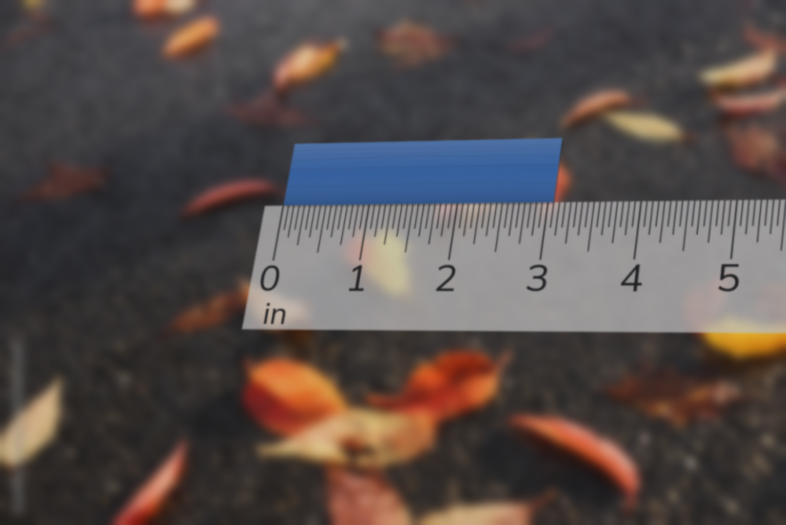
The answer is in 3.0625
